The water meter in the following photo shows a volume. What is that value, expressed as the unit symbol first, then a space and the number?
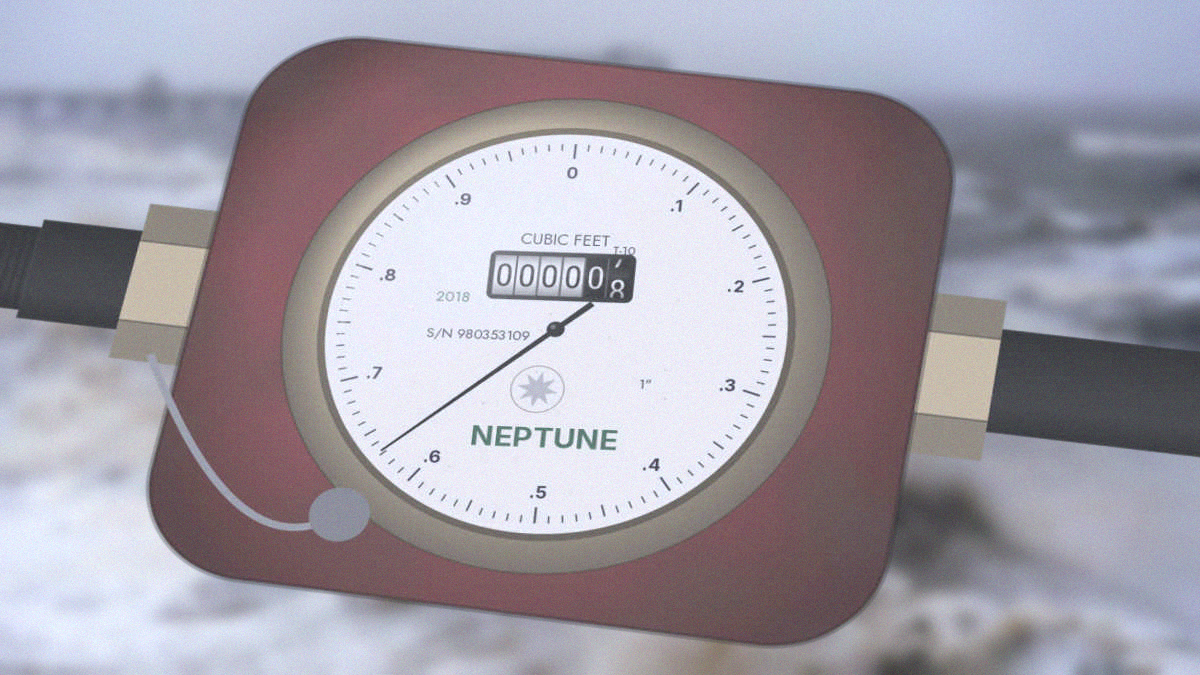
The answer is ft³ 7.63
